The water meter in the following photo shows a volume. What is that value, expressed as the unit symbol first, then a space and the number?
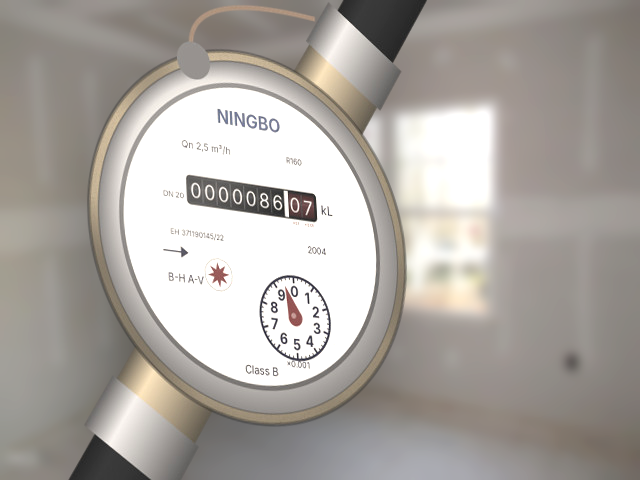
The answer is kL 86.069
